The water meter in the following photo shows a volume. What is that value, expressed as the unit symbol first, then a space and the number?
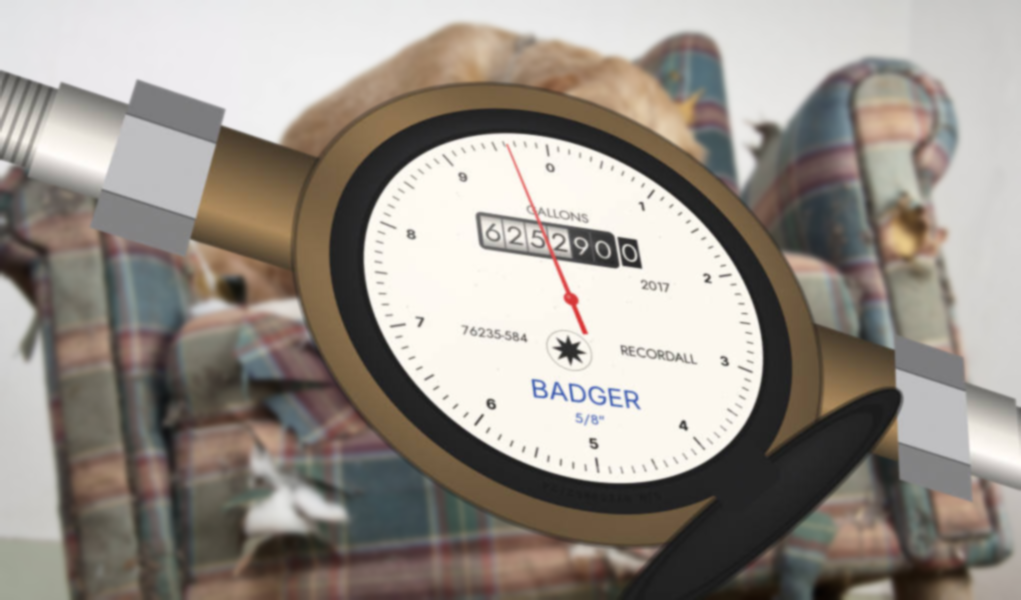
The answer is gal 6252899.6
